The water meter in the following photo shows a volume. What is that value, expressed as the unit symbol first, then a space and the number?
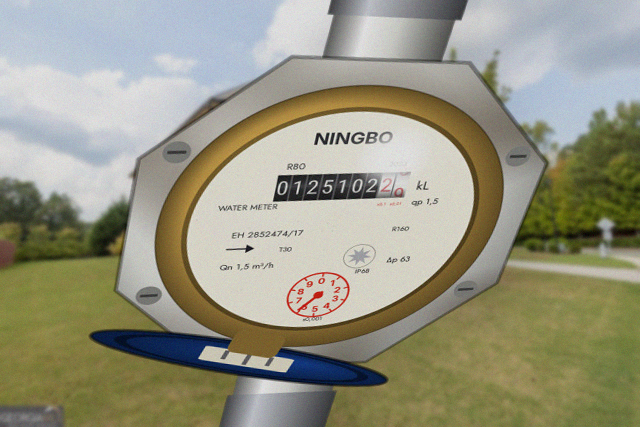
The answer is kL 125102.286
